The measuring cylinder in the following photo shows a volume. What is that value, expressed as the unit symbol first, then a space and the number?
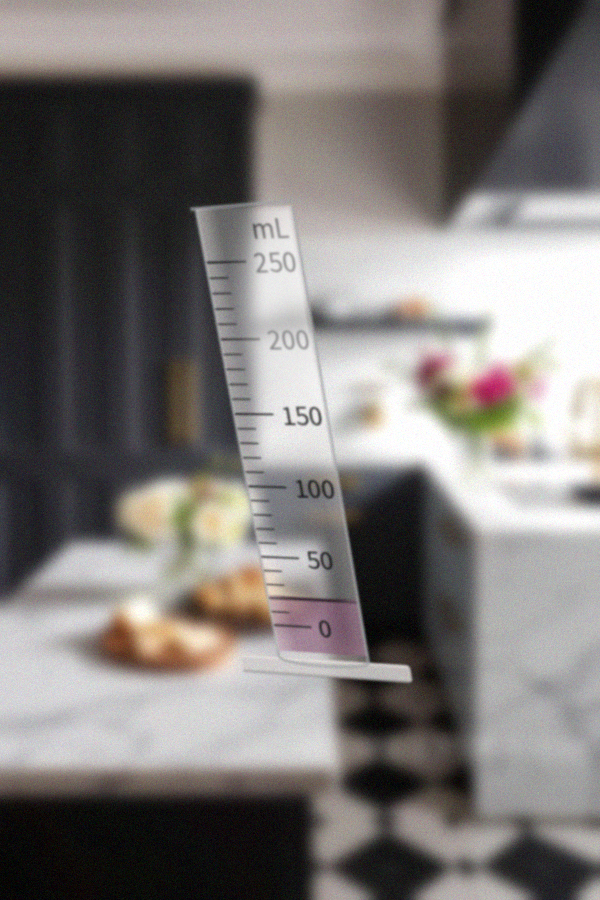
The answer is mL 20
